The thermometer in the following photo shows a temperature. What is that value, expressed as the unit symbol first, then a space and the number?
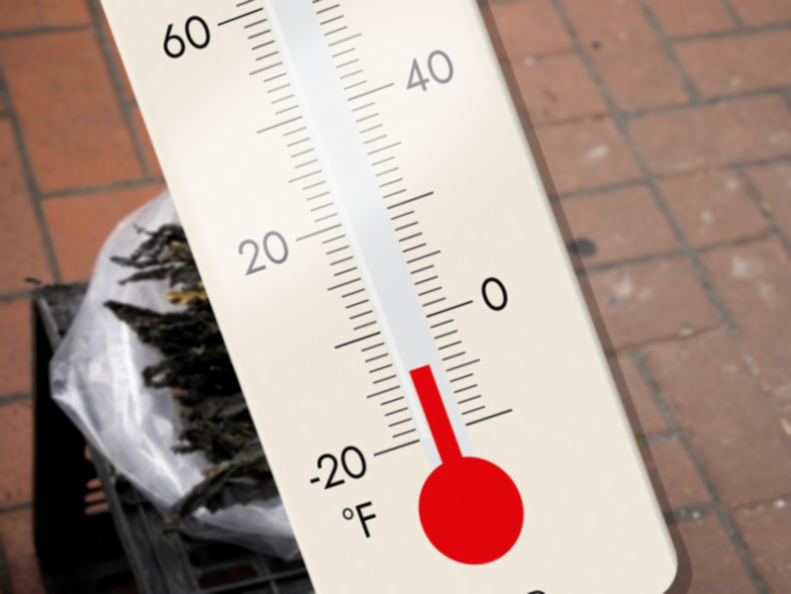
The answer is °F -8
